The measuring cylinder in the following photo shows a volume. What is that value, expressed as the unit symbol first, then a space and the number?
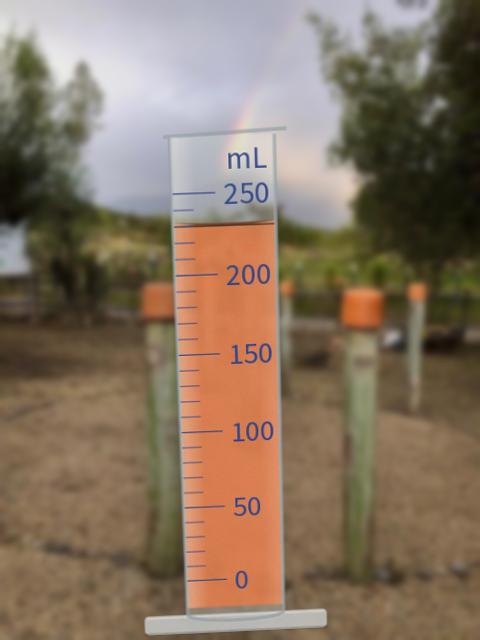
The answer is mL 230
